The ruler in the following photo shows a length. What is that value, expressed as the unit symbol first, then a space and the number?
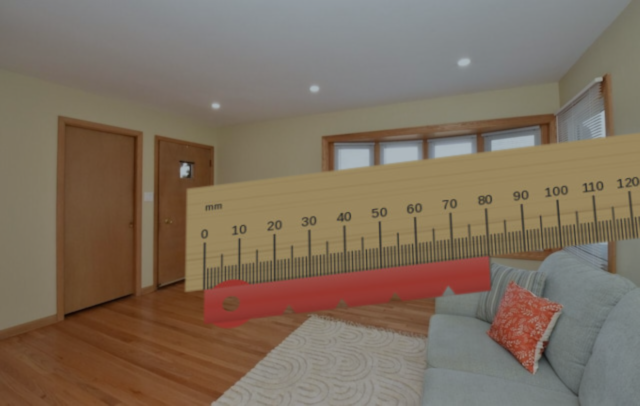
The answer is mm 80
